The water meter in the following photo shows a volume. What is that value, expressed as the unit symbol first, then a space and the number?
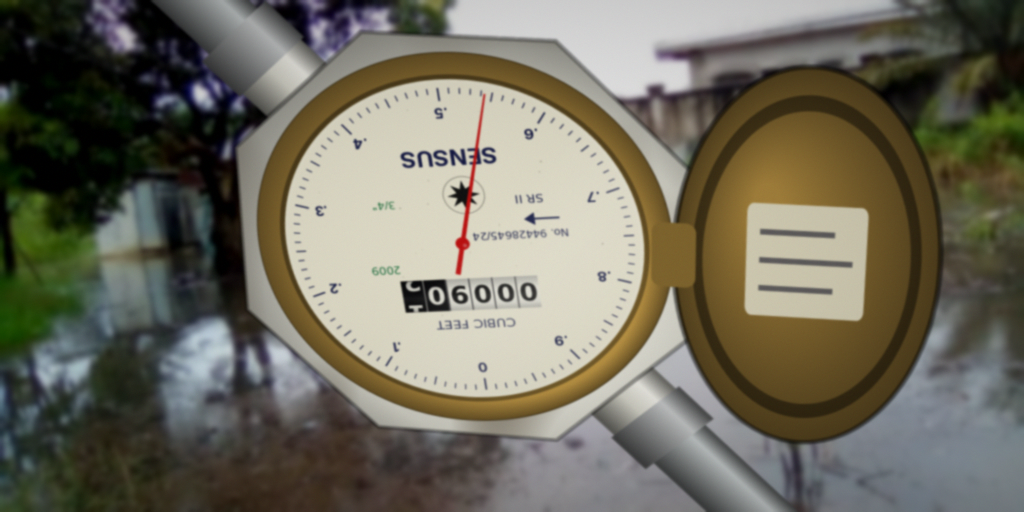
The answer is ft³ 901.54
